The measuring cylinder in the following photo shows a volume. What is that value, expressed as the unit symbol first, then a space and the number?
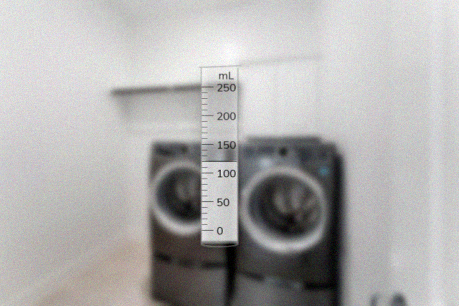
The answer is mL 120
